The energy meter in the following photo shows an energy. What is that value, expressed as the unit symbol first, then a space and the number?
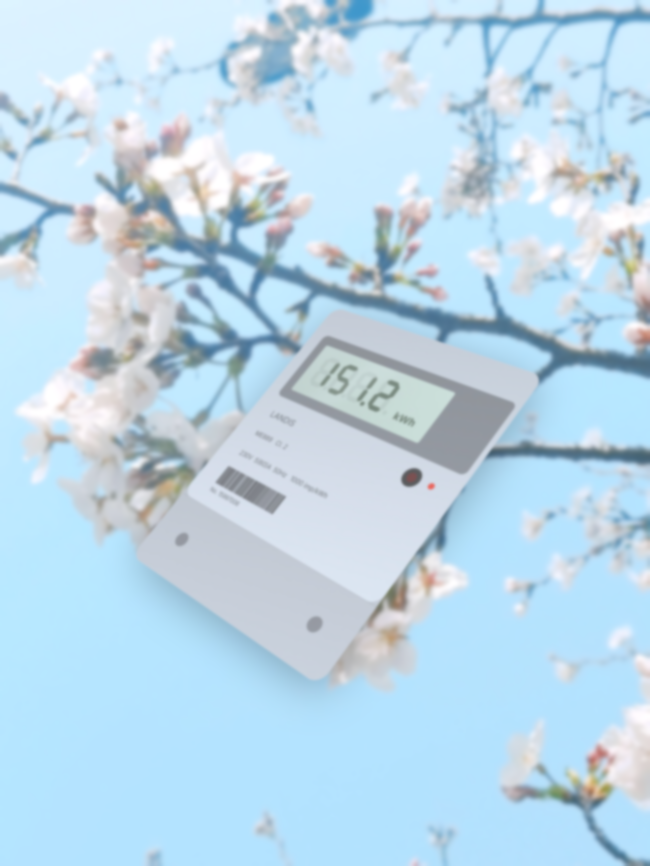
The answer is kWh 151.2
